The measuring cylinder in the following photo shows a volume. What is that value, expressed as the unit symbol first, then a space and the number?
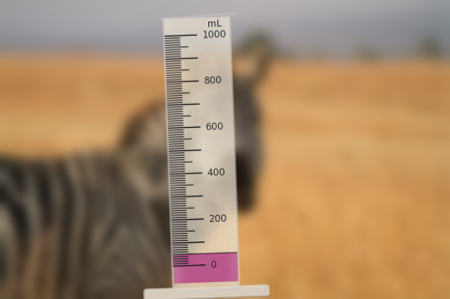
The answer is mL 50
